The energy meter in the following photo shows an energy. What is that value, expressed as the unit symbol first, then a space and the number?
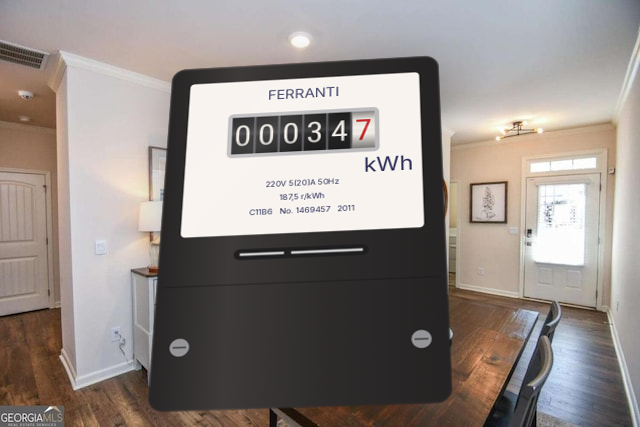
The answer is kWh 34.7
